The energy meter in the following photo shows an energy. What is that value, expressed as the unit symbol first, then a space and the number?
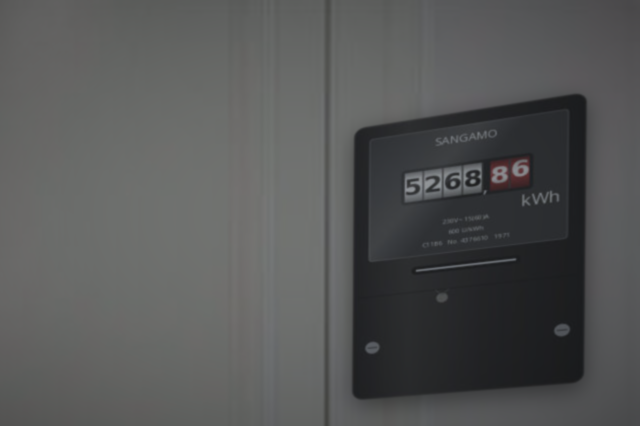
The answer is kWh 5268.86
